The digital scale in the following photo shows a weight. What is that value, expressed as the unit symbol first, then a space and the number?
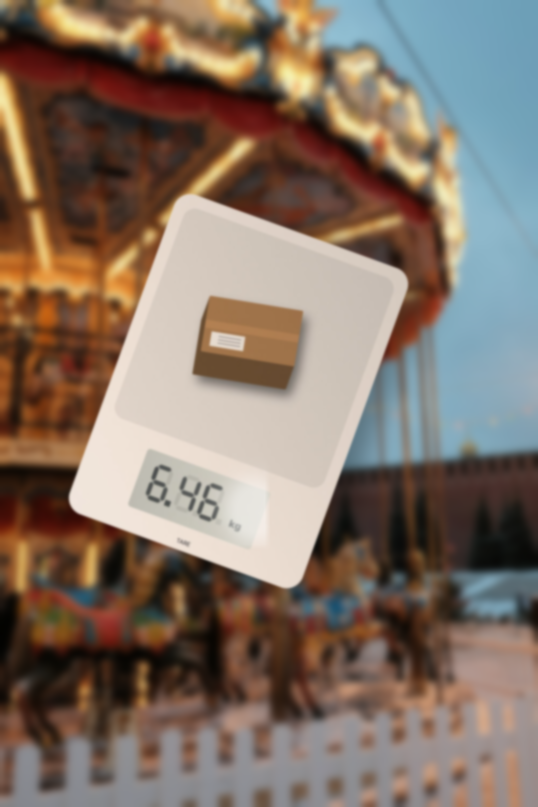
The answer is kg 6.46
